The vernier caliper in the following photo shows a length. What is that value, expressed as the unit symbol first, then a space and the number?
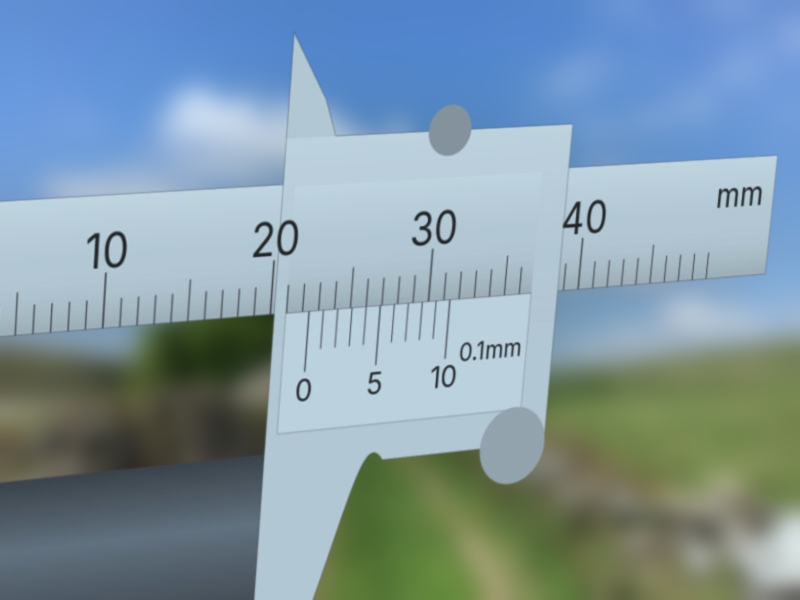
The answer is mm 22.4
